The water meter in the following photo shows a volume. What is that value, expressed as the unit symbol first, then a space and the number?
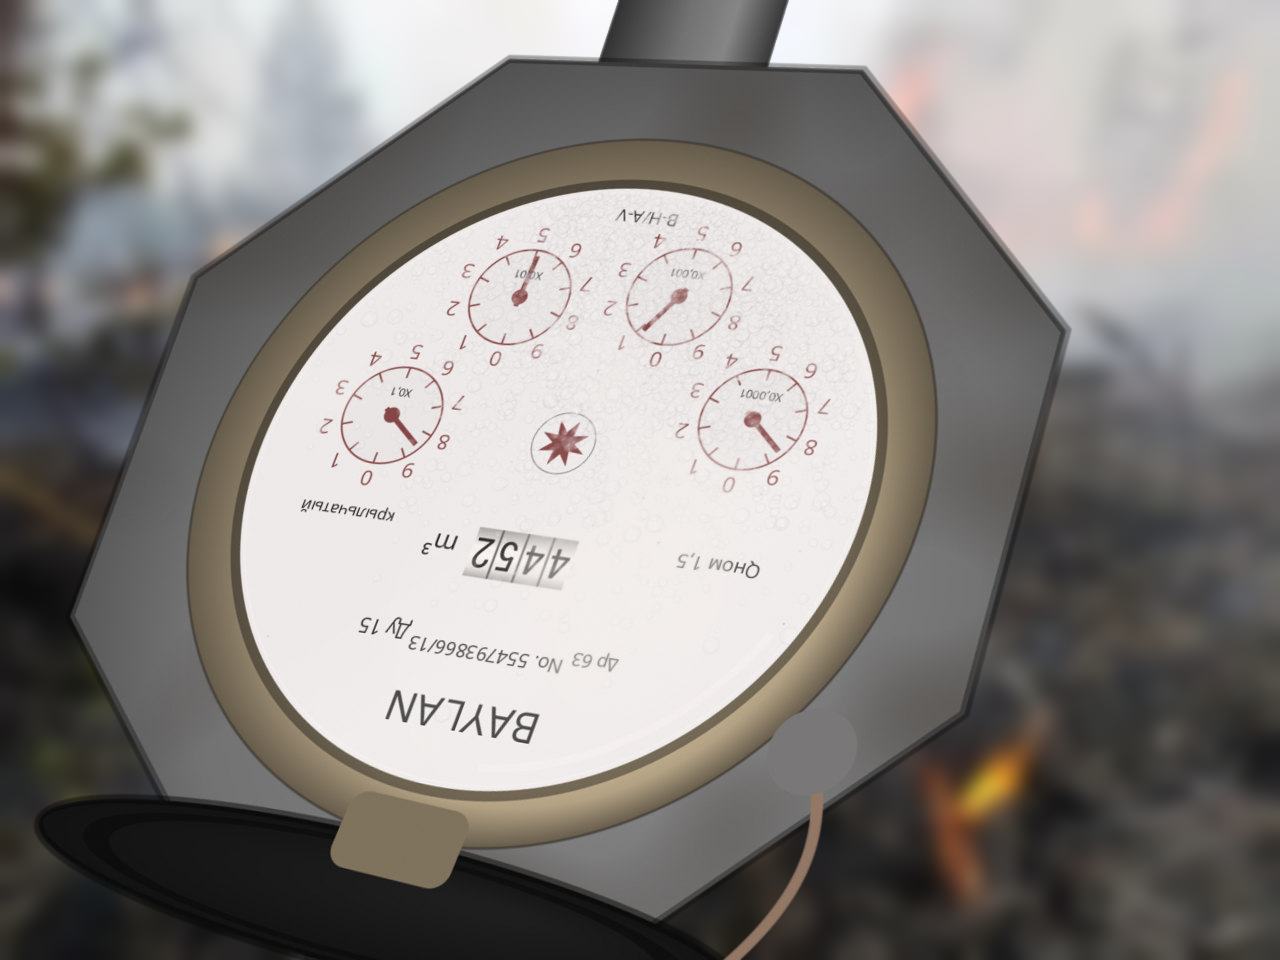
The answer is m³ 4452.8508
